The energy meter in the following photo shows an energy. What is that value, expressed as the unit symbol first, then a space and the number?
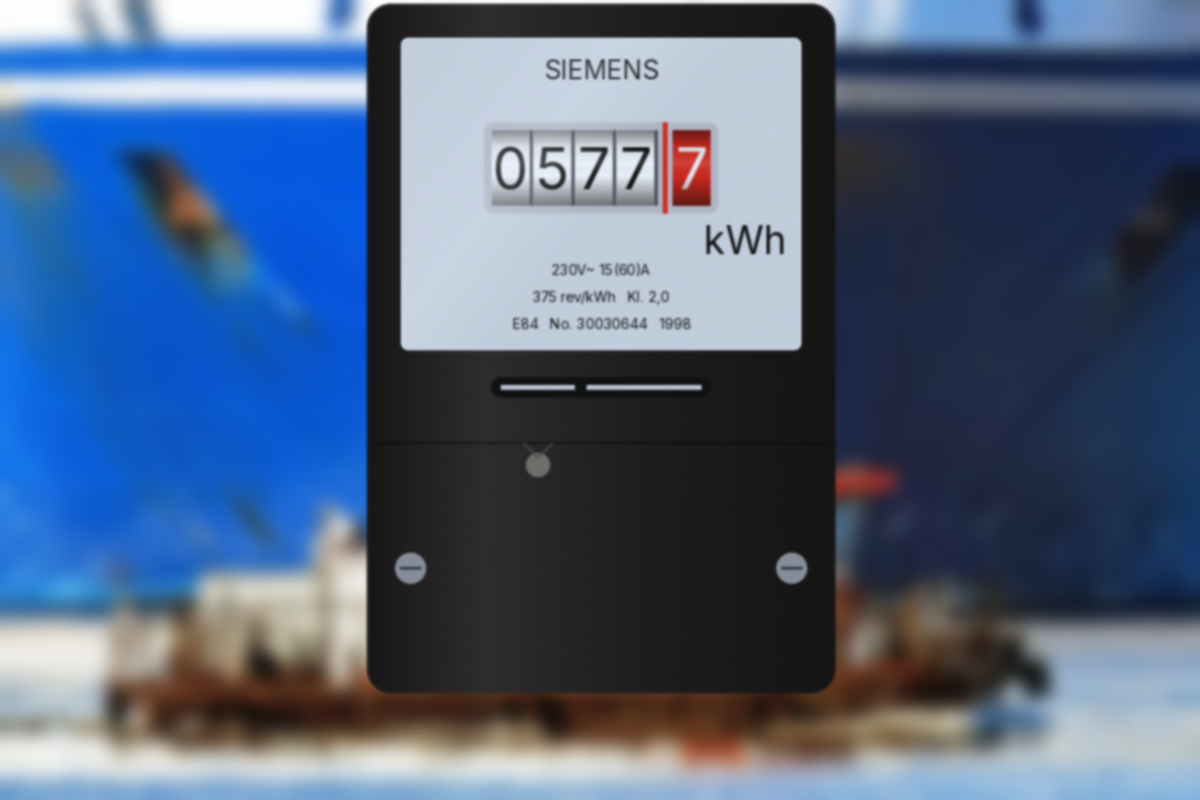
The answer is kWh 577.7
